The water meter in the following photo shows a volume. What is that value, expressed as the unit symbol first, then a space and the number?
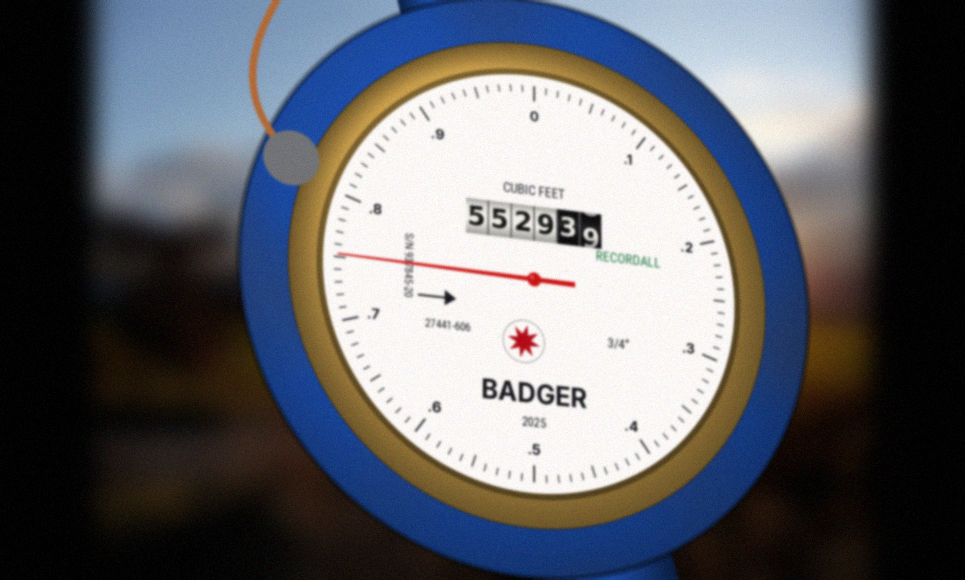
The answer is ft³ 552938.75
